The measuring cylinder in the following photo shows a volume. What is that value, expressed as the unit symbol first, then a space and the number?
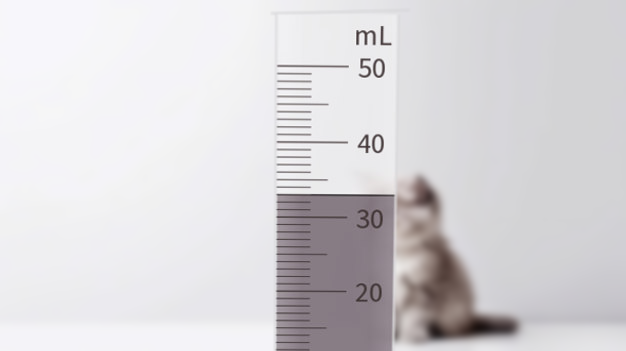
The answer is mL 33
